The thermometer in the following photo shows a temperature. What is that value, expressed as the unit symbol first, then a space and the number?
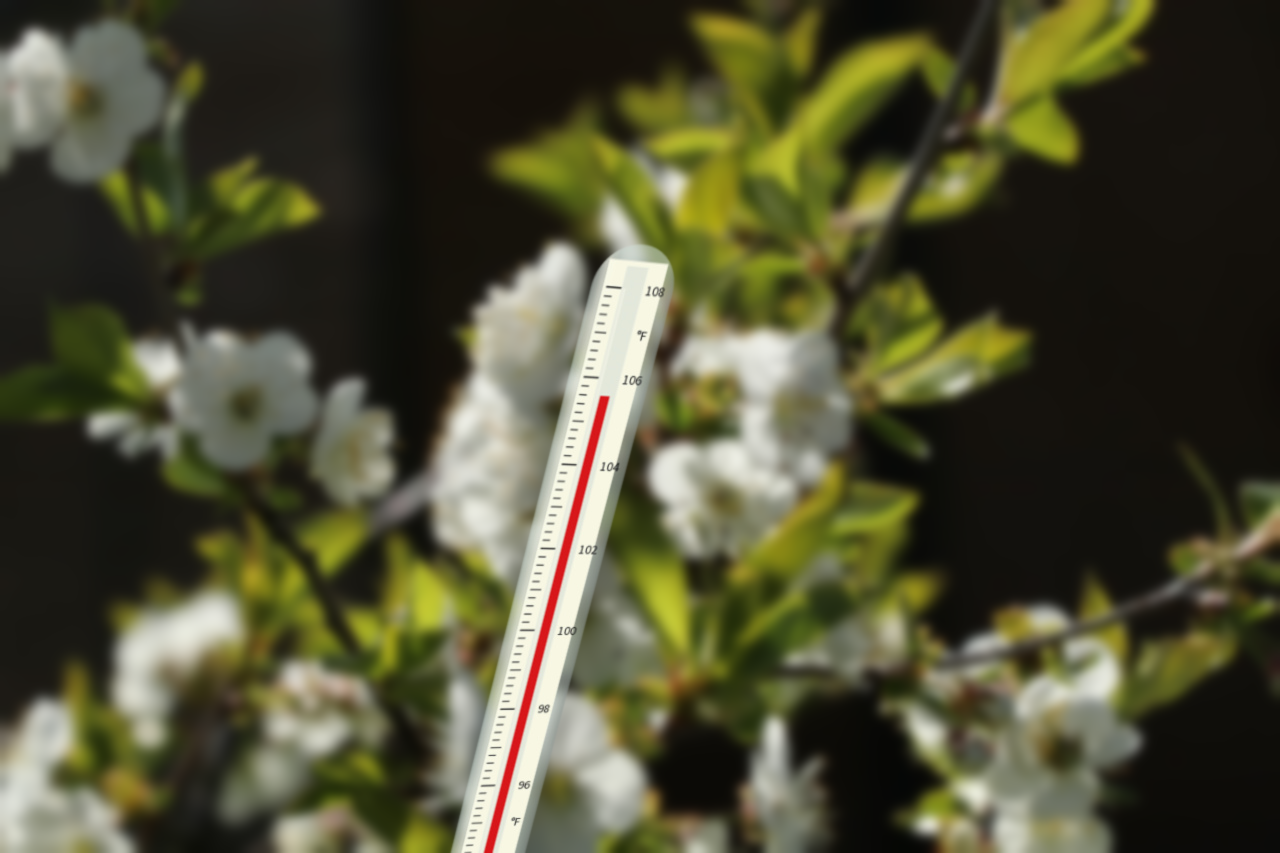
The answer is °F 105.6
